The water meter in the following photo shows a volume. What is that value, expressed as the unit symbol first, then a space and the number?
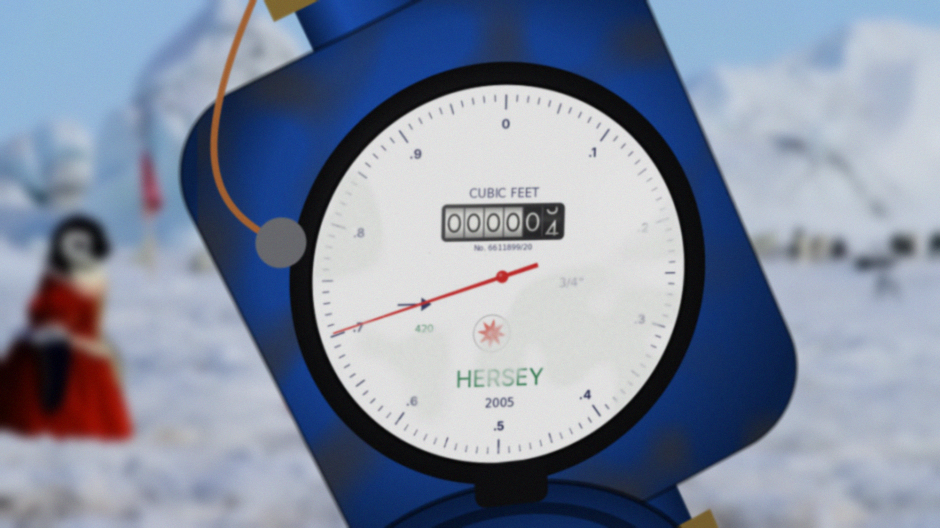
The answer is ft³ 3.70
